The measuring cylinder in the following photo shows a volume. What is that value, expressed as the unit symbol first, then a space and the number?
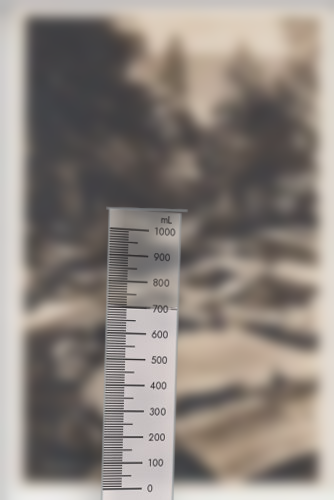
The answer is mL 700
